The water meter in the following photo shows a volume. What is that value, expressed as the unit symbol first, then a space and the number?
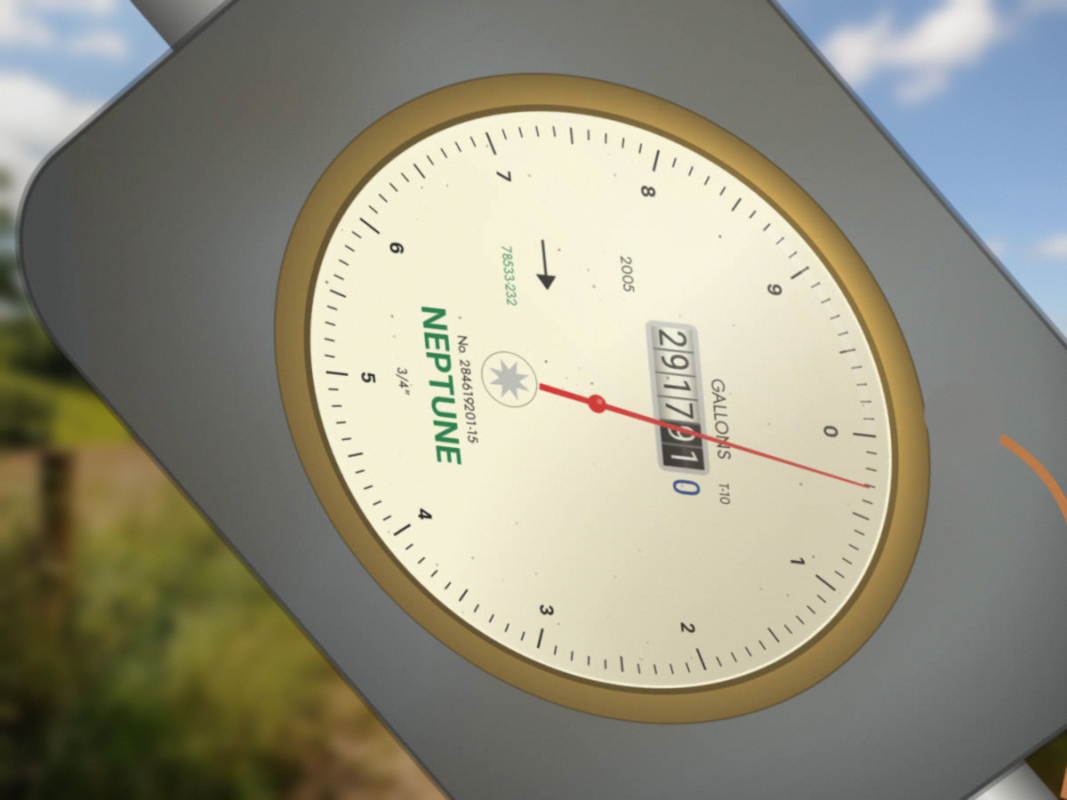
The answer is gal 2917910.3
